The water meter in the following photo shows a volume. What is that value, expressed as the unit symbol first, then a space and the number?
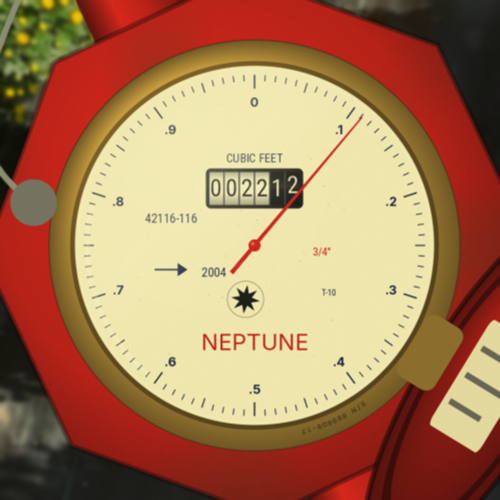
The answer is ft³ 2212.11
